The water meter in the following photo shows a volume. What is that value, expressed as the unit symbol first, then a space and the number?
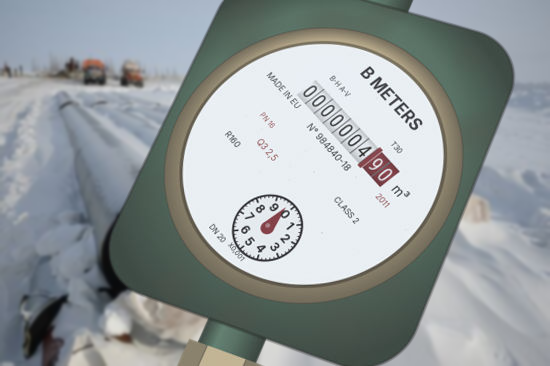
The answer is m³ 4.899
